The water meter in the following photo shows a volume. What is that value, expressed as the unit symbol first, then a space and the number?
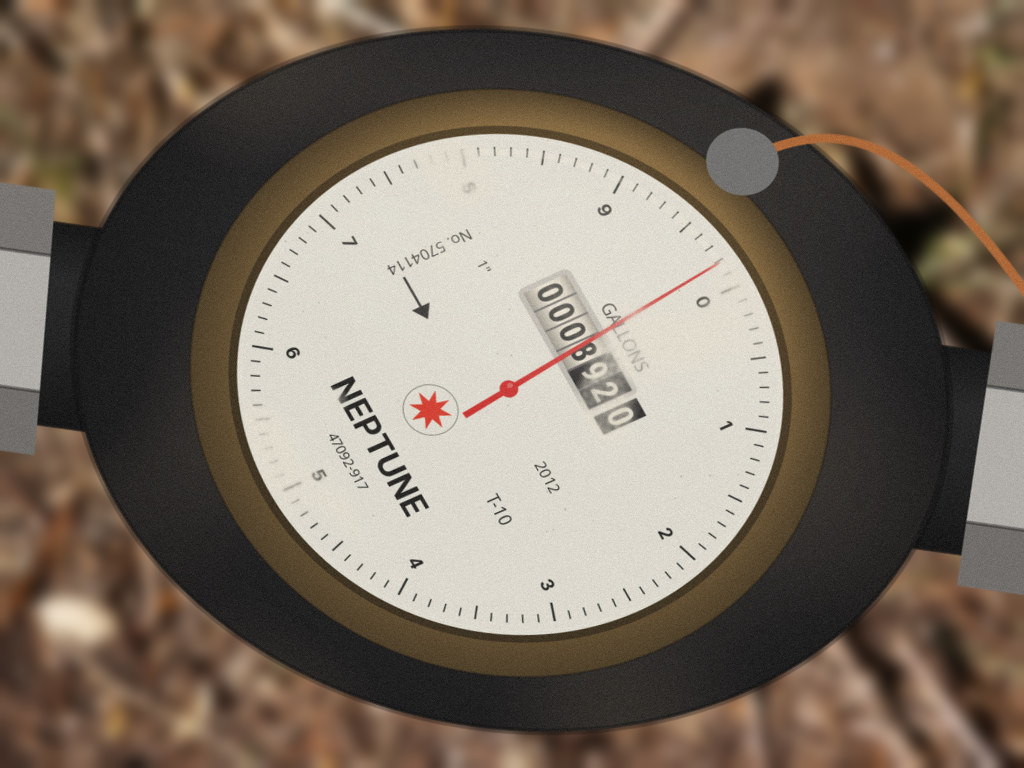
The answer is gal 8919.8
